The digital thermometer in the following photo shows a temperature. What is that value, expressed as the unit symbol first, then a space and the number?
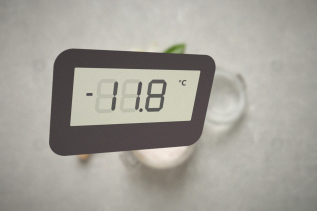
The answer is °C -11.8
